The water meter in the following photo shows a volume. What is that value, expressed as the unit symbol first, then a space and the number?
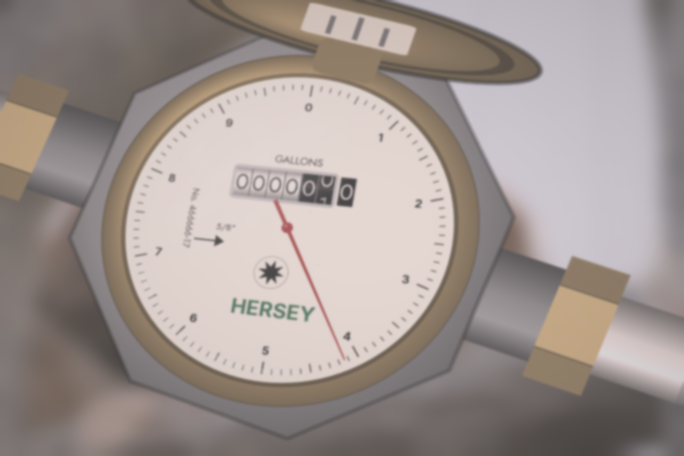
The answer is gal 4.1
